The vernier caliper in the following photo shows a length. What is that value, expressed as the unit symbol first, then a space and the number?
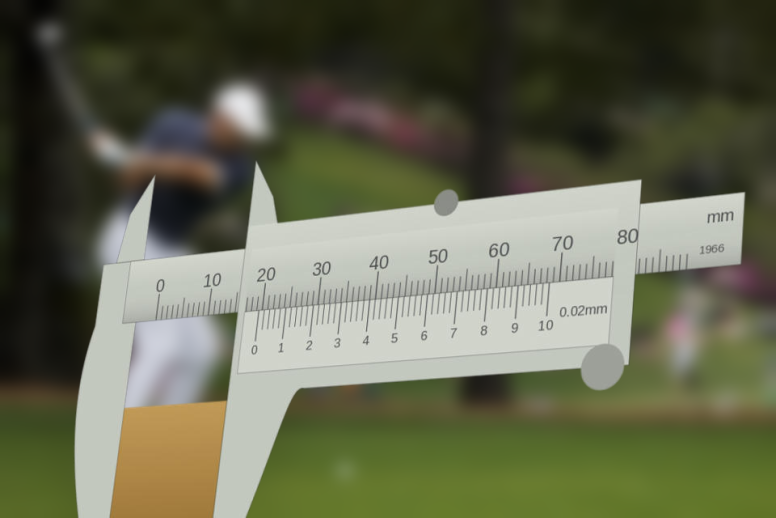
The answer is mm 19.4
